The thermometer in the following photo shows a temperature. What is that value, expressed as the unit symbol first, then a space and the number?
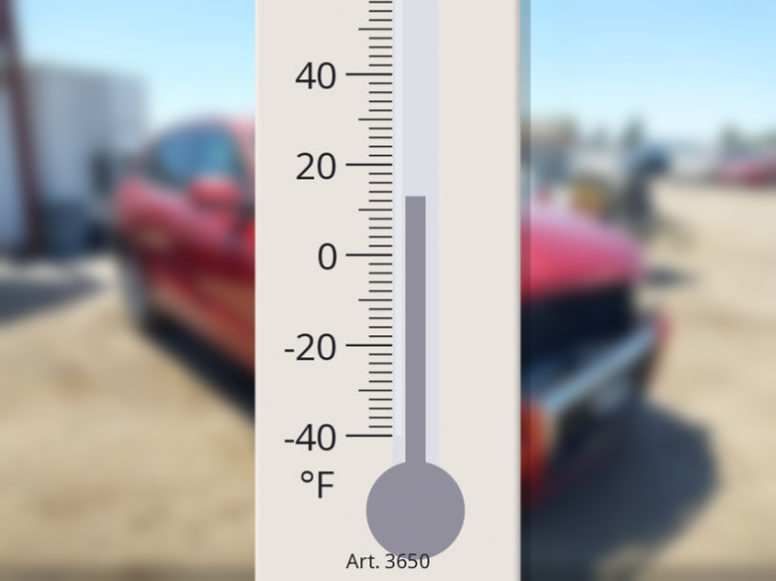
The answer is °F 13
